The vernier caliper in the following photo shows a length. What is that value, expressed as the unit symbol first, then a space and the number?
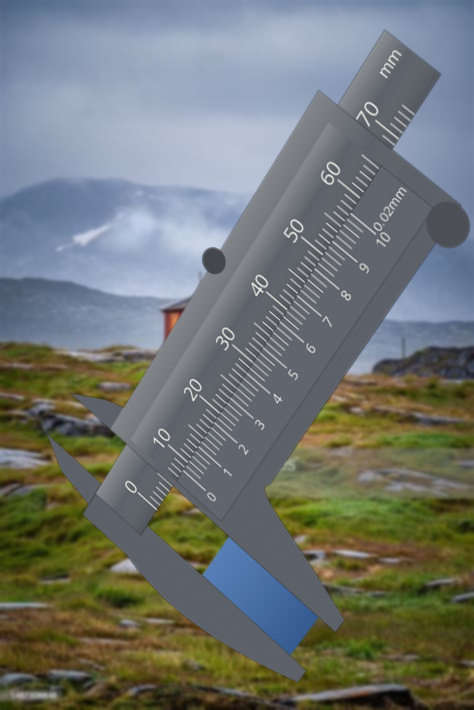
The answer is mm 8.4
